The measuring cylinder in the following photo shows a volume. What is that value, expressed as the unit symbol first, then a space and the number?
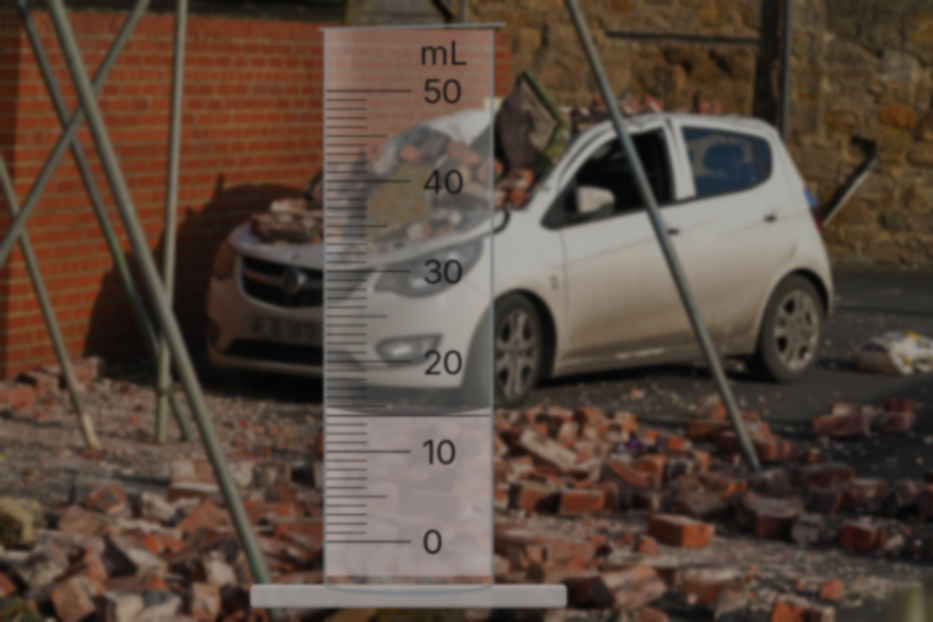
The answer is mL 14
